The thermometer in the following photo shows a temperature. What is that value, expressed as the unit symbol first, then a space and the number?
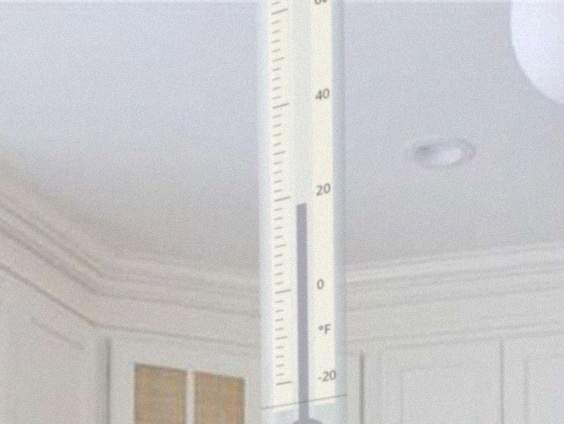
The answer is °F 18
